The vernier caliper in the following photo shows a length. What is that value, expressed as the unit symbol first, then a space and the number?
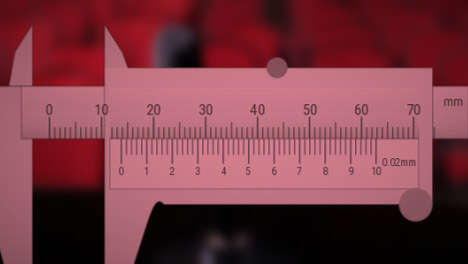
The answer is mm 13.8
